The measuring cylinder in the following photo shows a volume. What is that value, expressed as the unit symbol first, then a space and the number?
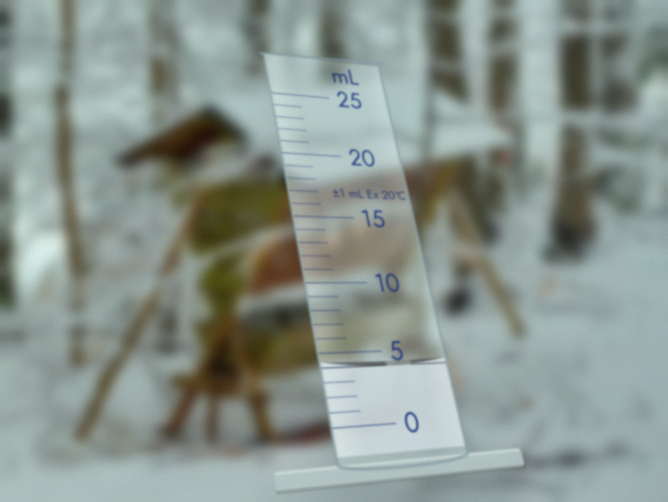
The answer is mL 4
